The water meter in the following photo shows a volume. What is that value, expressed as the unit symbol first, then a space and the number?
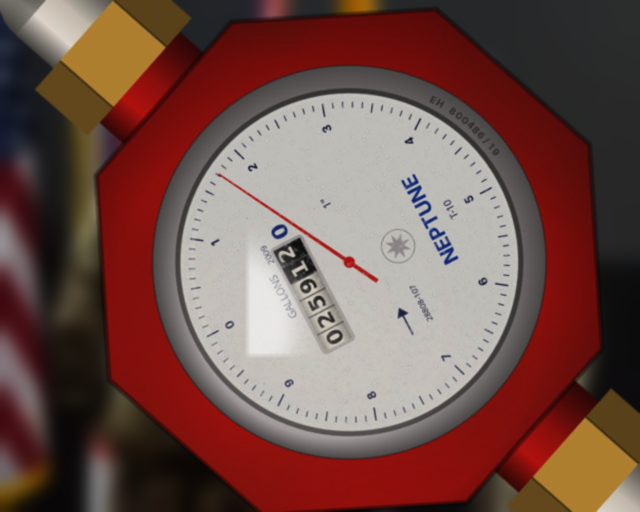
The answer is gal 259121.7
